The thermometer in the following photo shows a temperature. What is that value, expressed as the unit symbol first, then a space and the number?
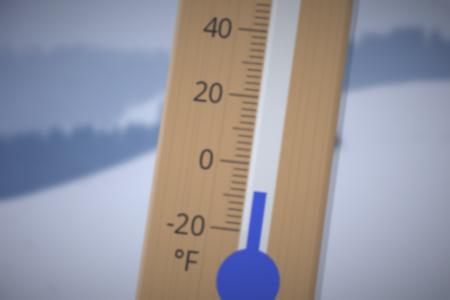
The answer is °F -8
